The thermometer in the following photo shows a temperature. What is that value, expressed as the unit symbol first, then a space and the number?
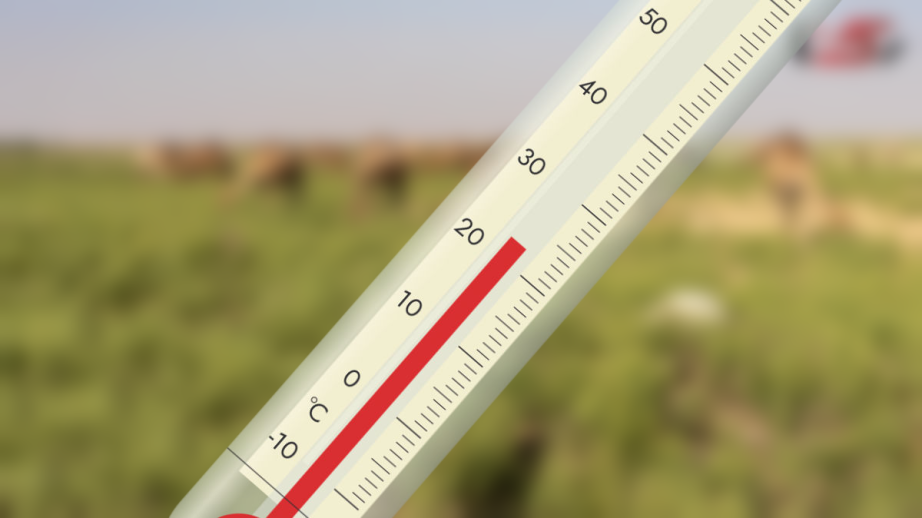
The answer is °C 22.5
